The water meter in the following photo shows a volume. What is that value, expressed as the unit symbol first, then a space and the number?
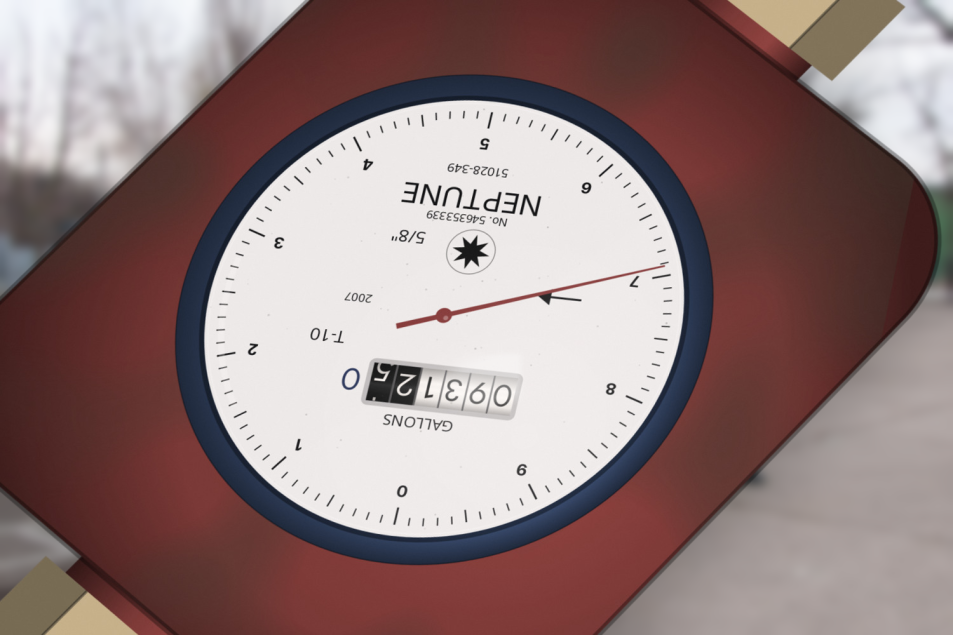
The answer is gal 931246.9
